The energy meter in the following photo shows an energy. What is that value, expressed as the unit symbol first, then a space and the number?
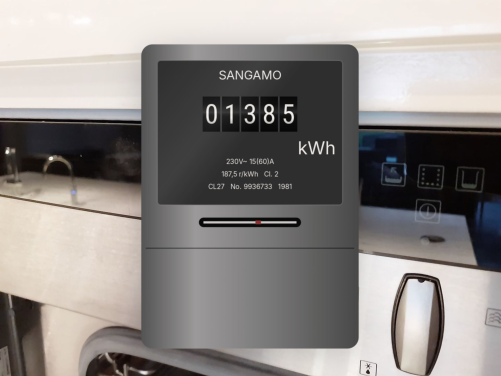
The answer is kWh 1385
